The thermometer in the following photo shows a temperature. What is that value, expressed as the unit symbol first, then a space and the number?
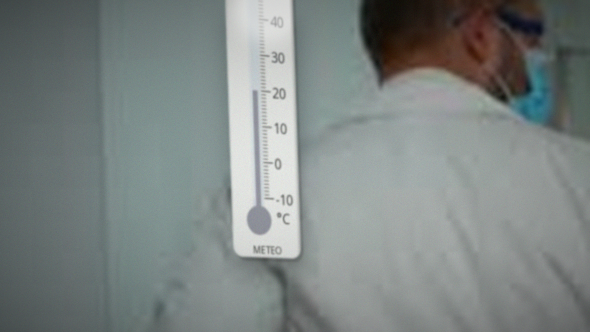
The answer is °C 20
